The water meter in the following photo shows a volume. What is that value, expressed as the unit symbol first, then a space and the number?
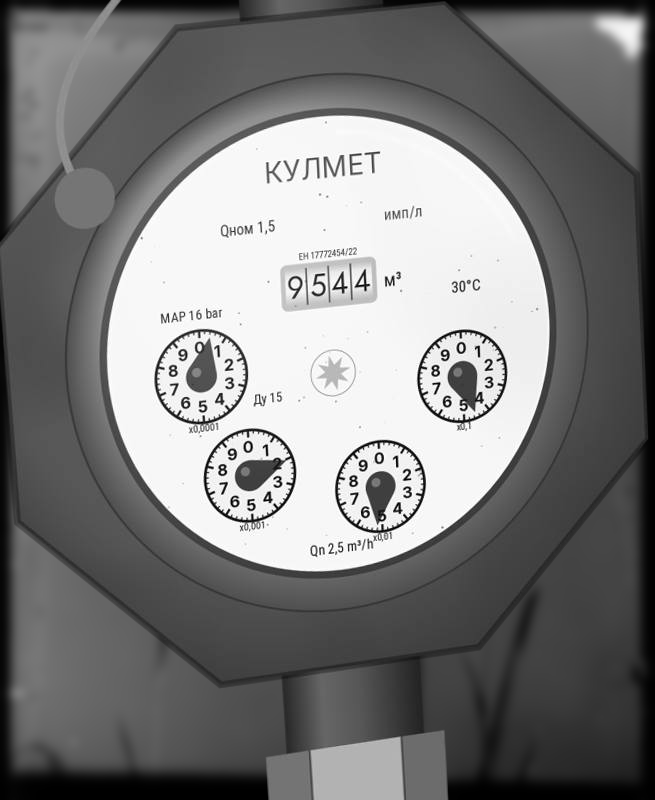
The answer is m³ 9544.4520
